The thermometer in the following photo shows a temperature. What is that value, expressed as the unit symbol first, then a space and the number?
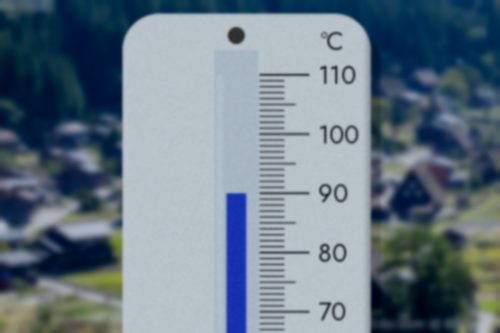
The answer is °C 90
